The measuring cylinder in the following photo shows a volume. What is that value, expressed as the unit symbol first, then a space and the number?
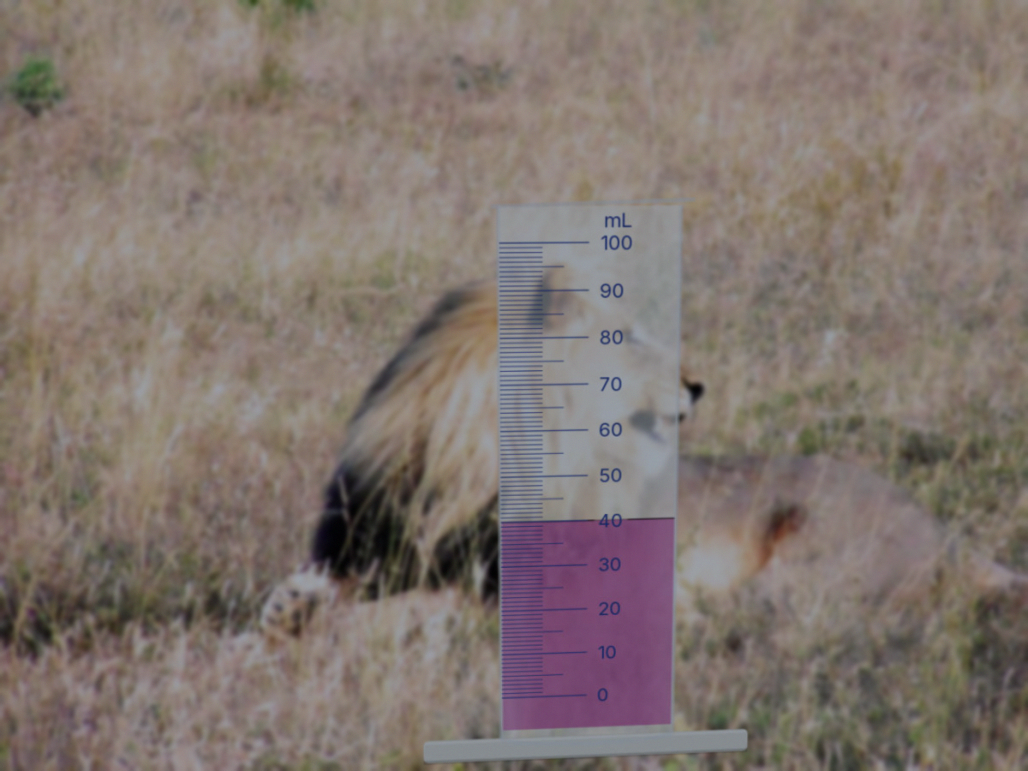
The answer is mL 40
